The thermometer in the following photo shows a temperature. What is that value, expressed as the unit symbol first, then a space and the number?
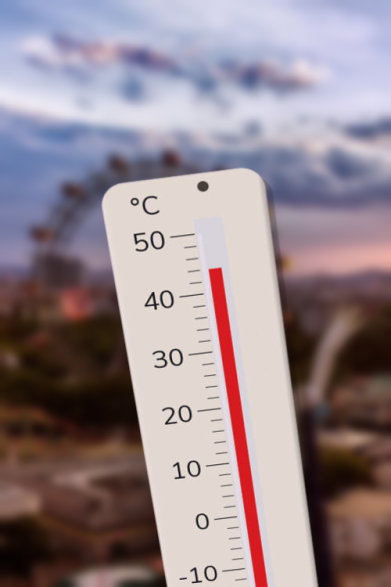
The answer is °C 44
